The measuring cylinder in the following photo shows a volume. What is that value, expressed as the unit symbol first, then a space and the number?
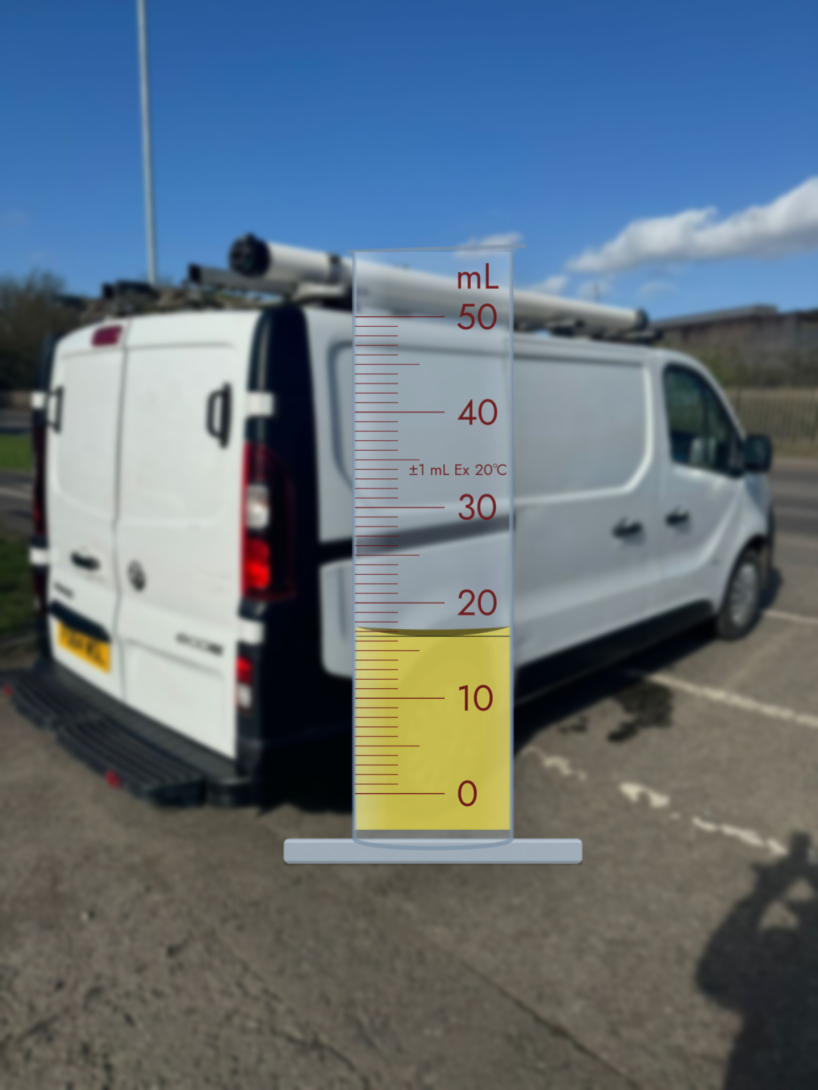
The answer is mL 16.5
